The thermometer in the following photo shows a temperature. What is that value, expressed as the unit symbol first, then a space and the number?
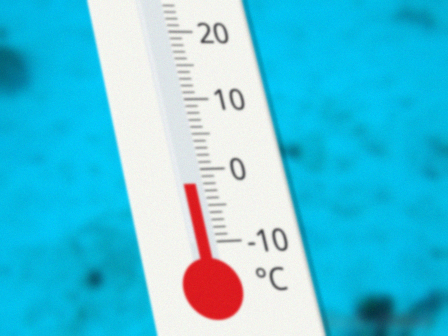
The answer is °C -2
